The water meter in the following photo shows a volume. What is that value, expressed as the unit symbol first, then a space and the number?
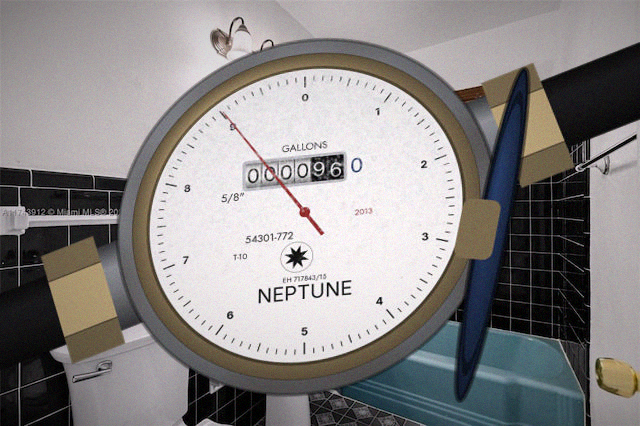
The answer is gal 959.0
